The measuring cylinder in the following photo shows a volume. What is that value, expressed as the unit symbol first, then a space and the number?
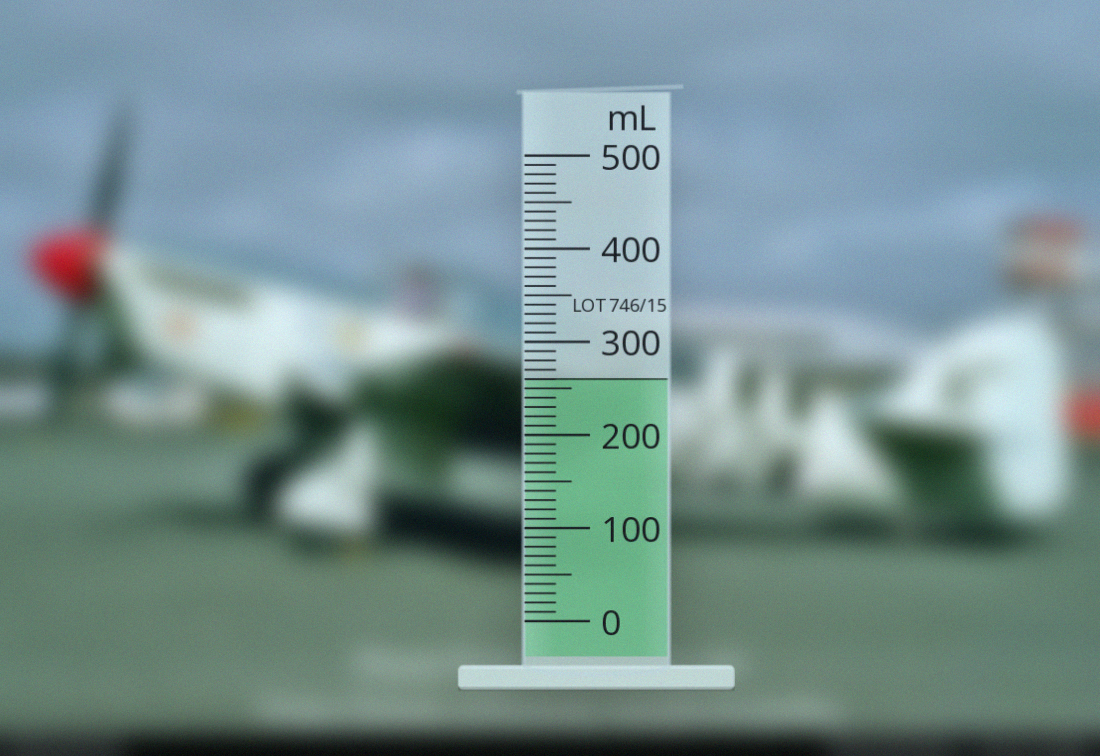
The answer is mL 260
